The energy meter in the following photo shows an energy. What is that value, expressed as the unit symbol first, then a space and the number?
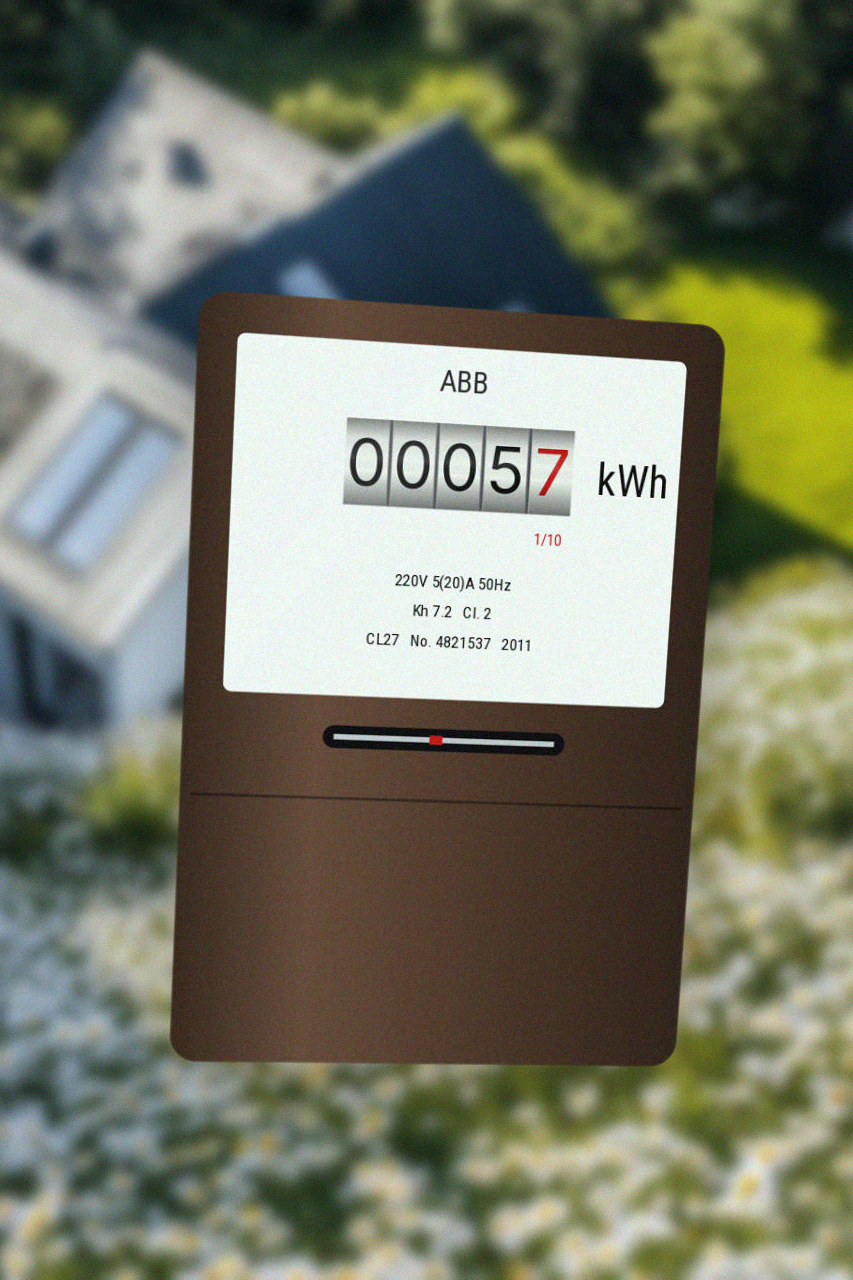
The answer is kWh 5.7
